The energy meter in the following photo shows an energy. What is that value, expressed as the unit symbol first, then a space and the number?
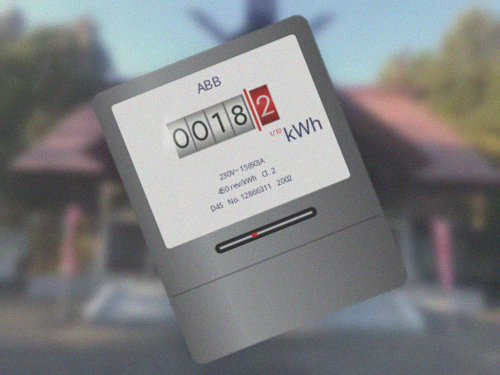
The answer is kWh 18.2
